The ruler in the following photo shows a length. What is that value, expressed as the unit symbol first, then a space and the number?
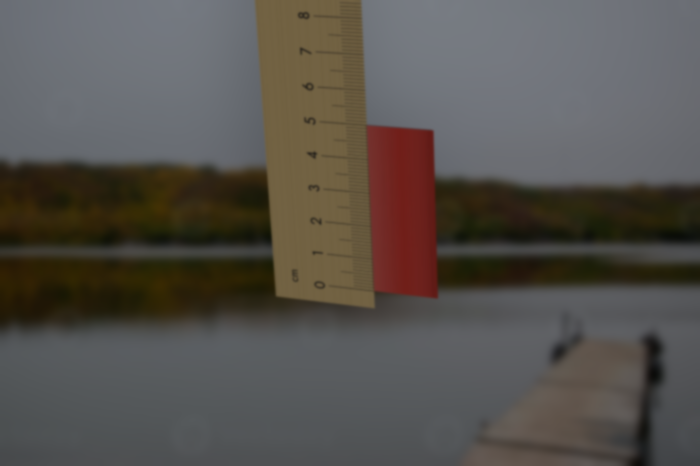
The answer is cm 5
